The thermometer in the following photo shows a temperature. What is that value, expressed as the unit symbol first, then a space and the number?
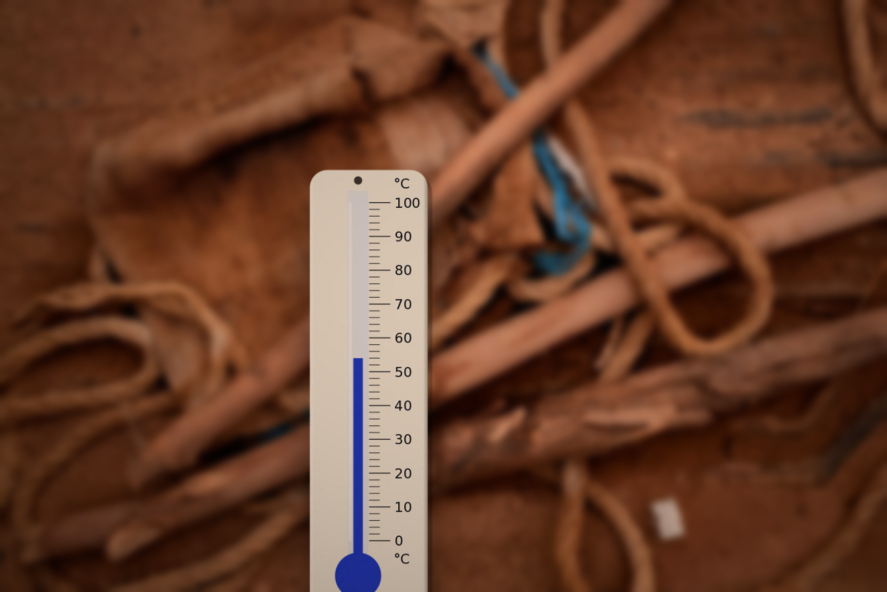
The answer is °C 54
